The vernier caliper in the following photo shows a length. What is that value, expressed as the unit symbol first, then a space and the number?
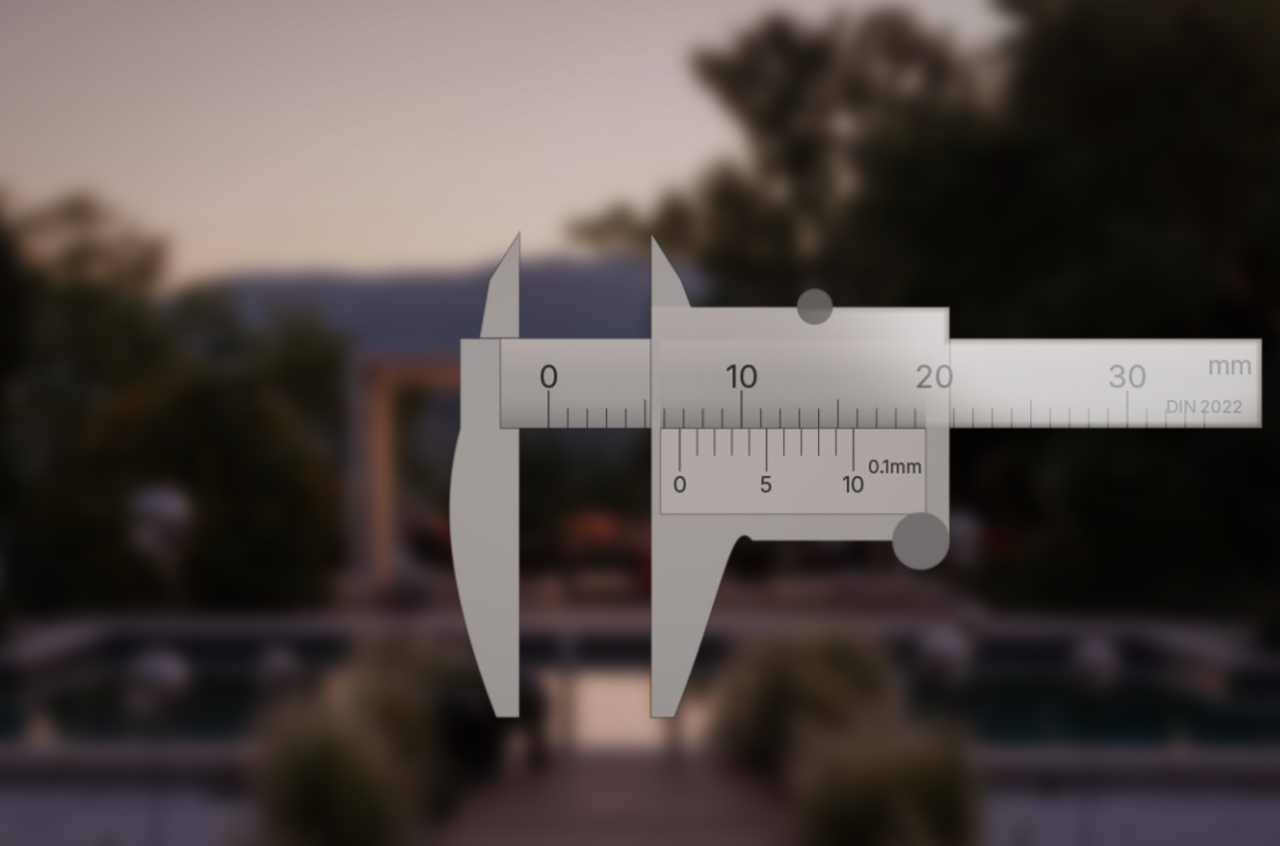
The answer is mm 6.8
